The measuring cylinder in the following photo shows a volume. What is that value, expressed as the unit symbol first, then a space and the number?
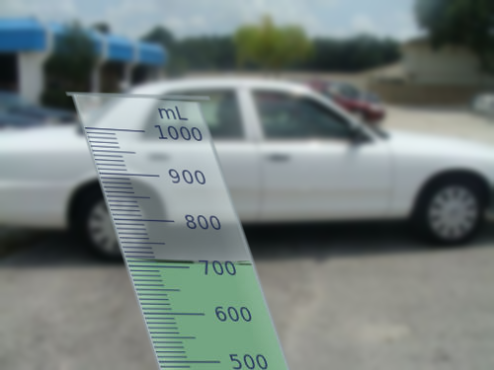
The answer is mL 710
